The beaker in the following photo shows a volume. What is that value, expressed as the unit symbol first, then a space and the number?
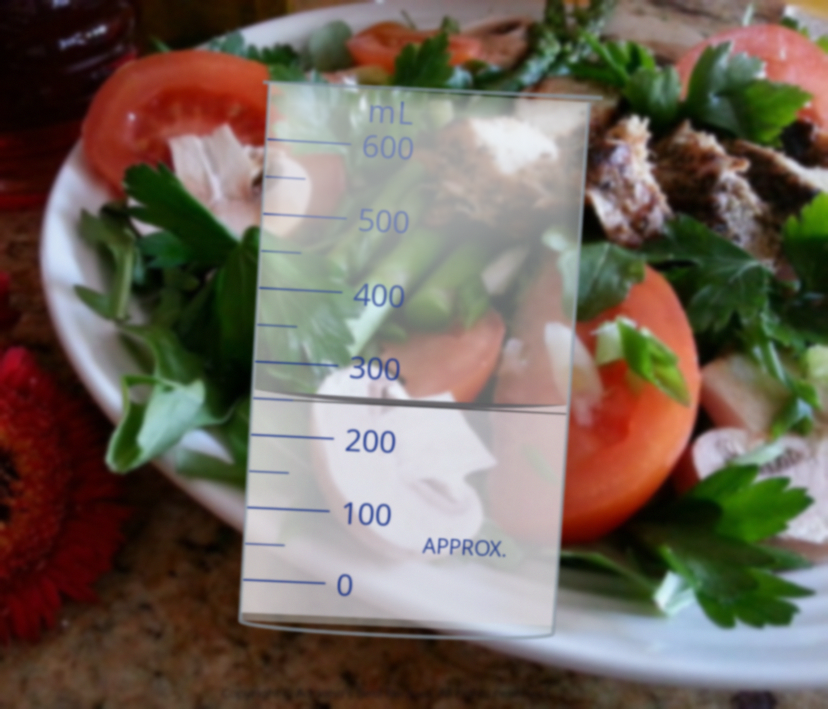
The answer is mL 250
